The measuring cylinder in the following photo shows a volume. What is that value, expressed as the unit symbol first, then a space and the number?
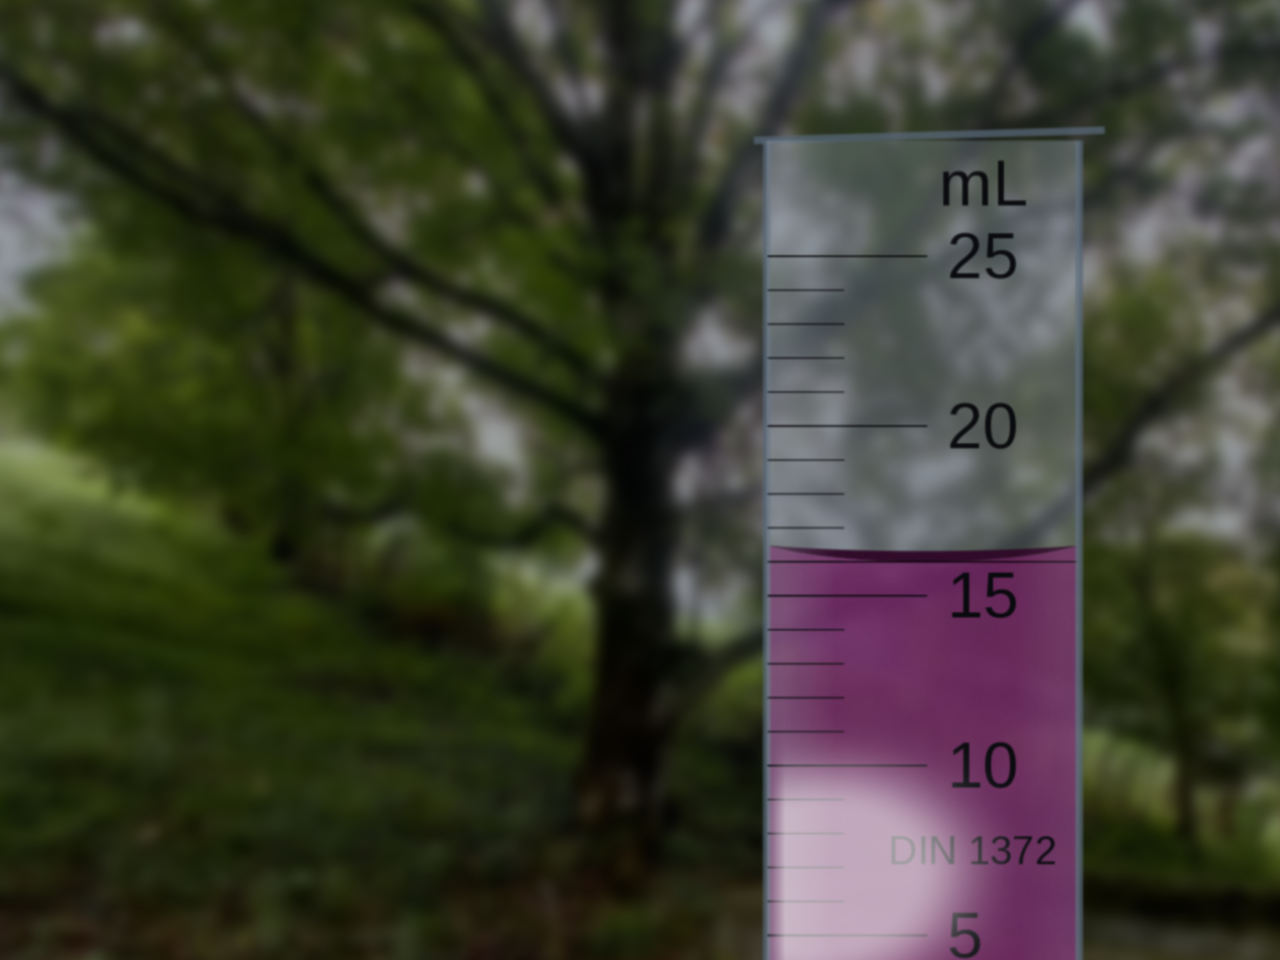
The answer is mL 16
